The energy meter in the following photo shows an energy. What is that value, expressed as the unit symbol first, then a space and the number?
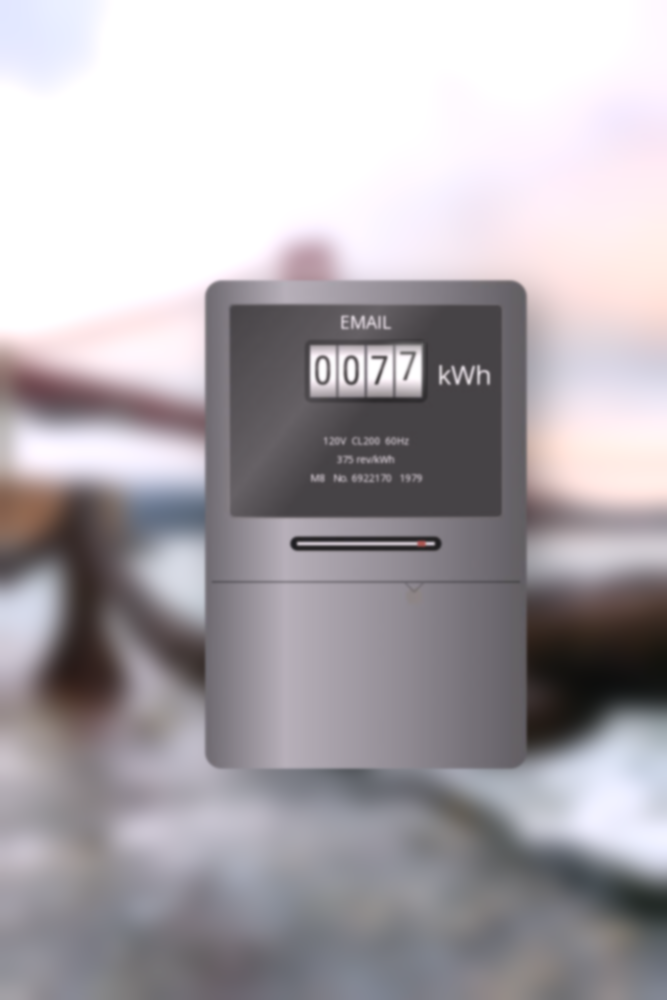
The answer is kWh 77
